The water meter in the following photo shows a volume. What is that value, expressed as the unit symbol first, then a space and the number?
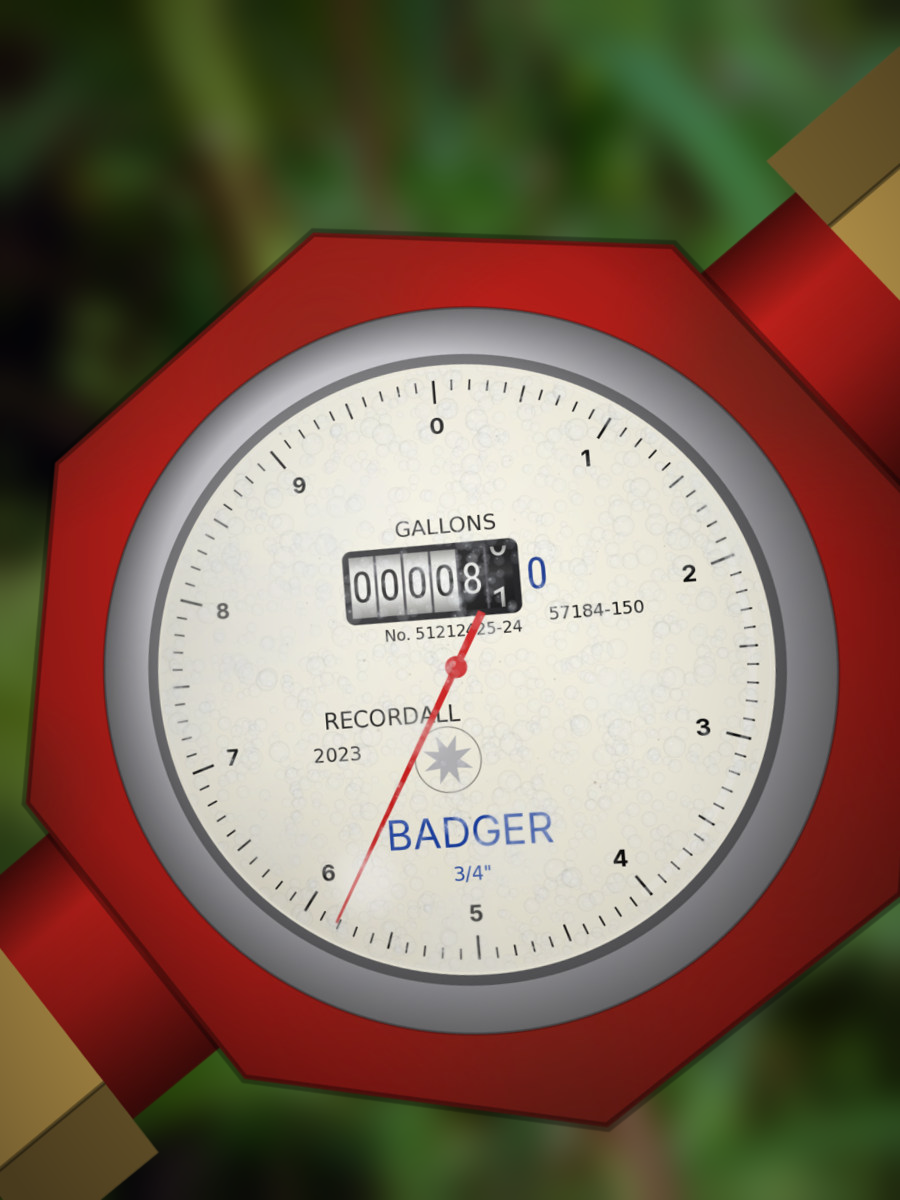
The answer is gal 805.8
